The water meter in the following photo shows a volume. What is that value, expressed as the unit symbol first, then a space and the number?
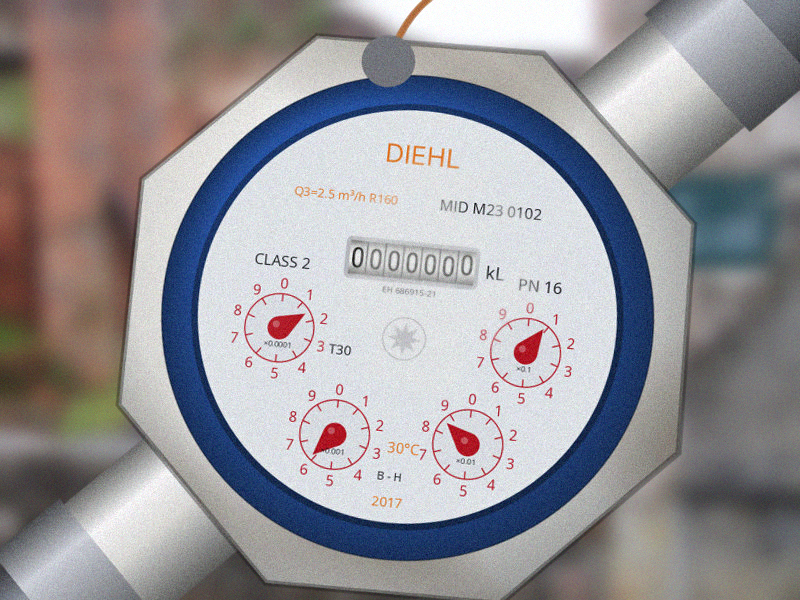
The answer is kL 0.0861
